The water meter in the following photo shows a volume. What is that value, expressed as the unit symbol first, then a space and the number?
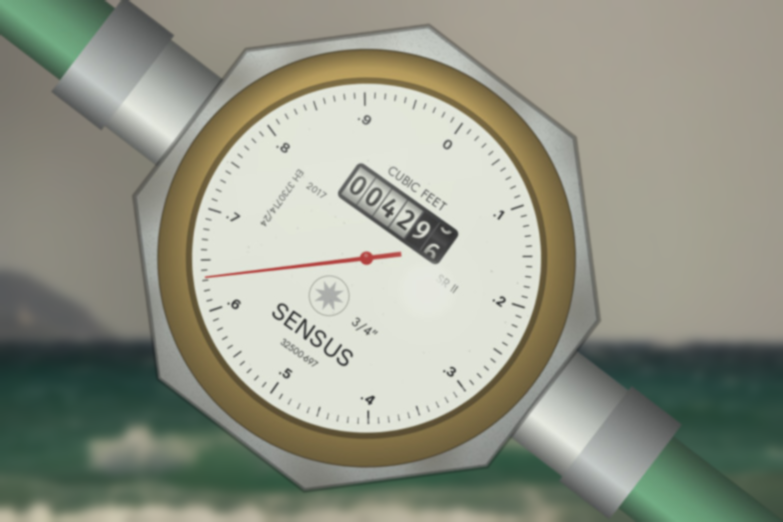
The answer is ft³ 4295.63
